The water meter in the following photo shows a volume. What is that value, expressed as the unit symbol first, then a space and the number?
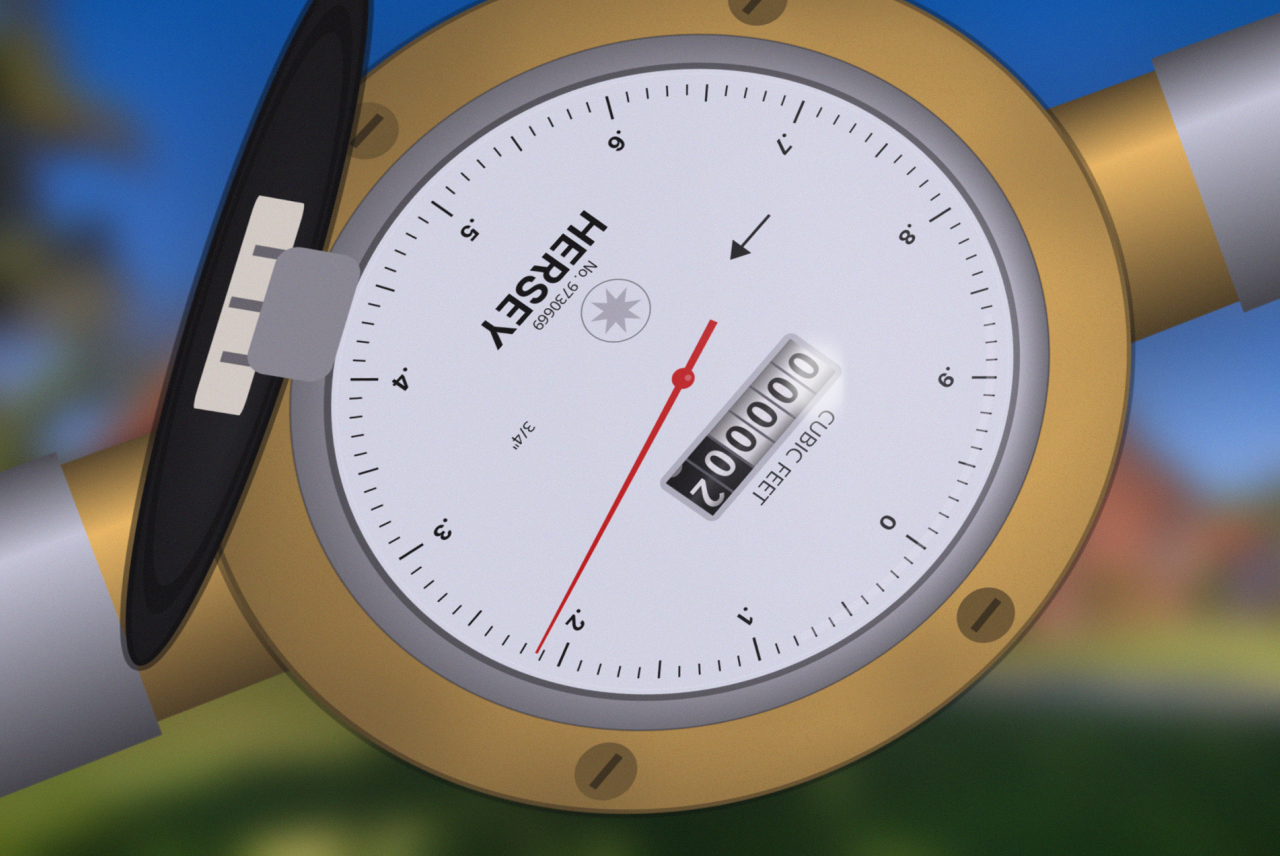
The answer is ft³ 2.21
